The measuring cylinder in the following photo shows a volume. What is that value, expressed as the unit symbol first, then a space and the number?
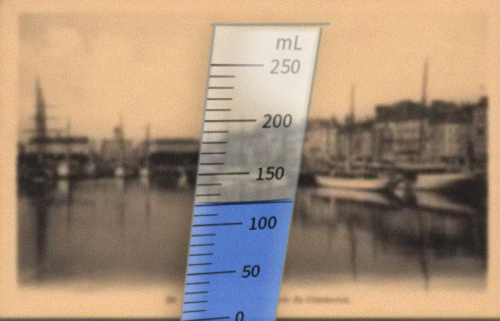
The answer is mL 120
